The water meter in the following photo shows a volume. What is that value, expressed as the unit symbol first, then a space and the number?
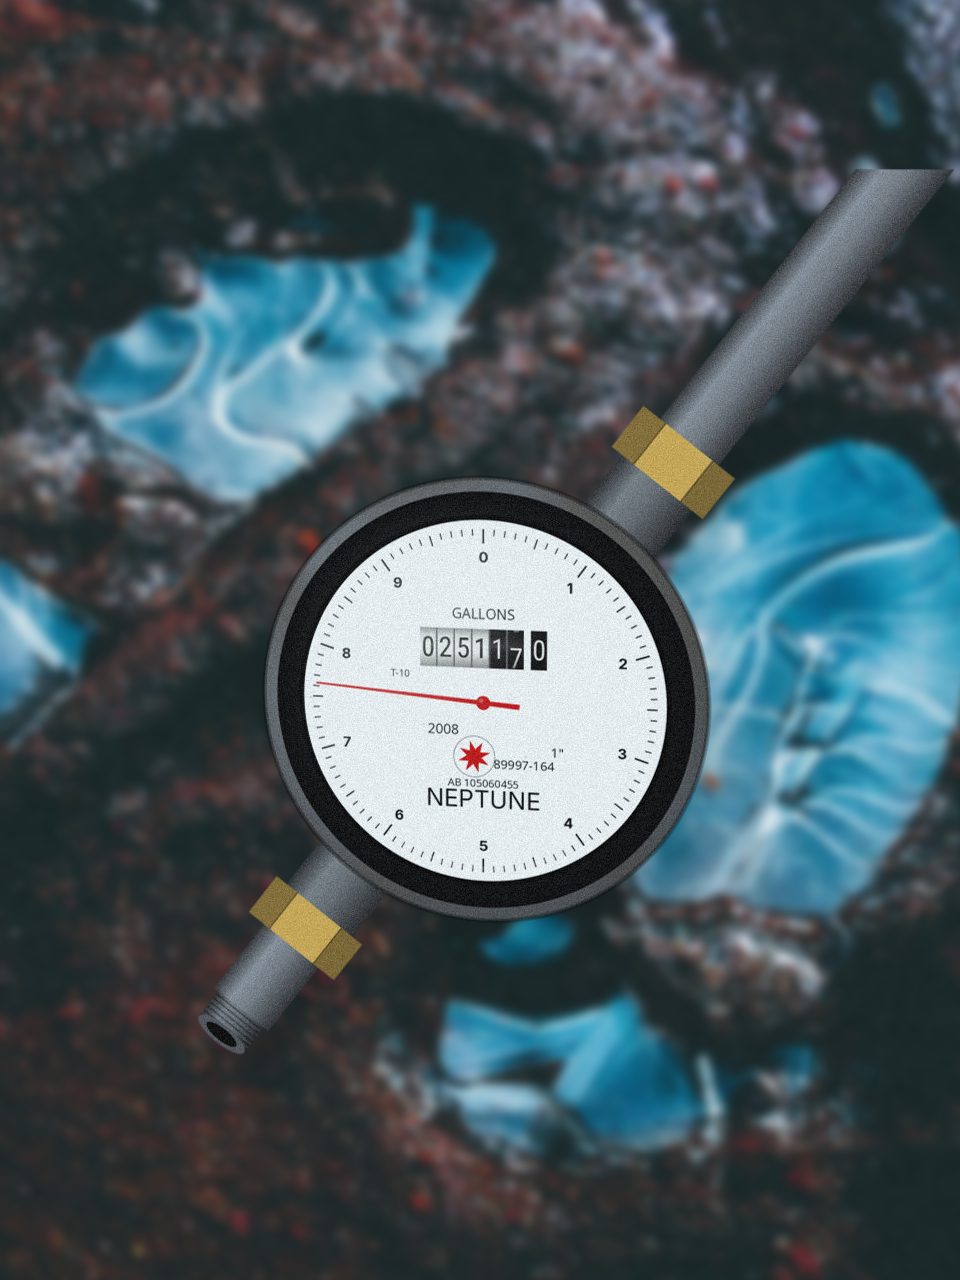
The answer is gal 251167.6
